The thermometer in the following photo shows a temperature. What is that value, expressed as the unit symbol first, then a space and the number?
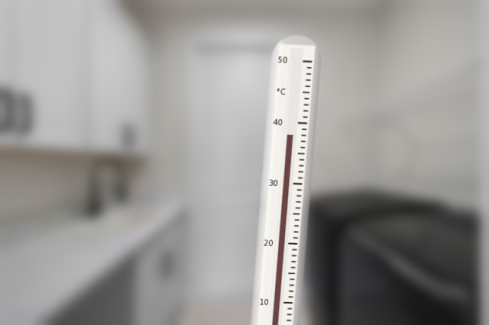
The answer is °C 38
